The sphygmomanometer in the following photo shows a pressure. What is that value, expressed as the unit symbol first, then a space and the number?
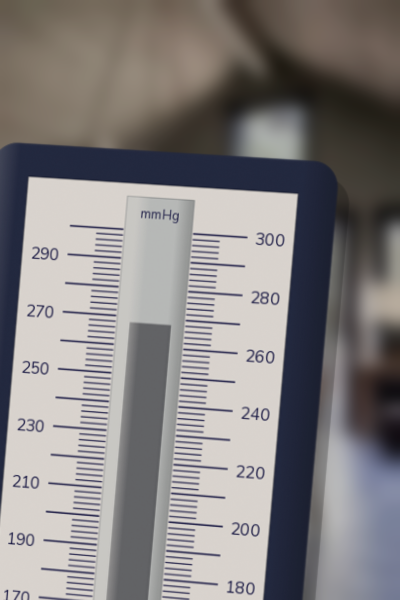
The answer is mmHg 268
